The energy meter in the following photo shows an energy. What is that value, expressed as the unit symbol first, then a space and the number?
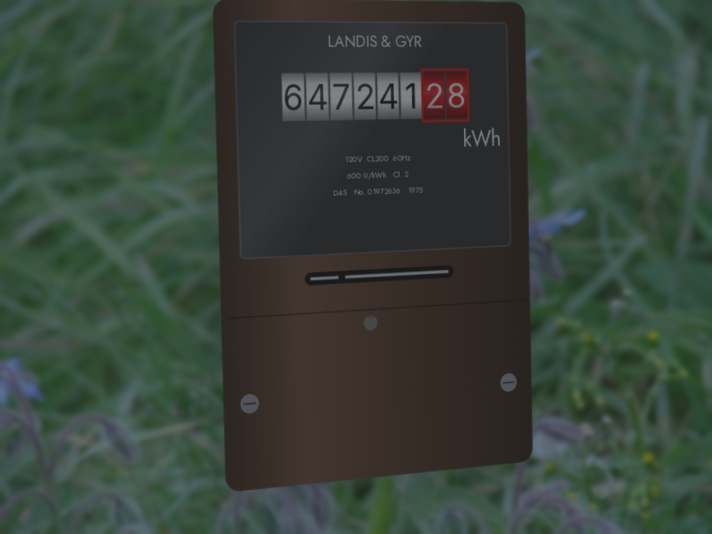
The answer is kWh 647241.28
